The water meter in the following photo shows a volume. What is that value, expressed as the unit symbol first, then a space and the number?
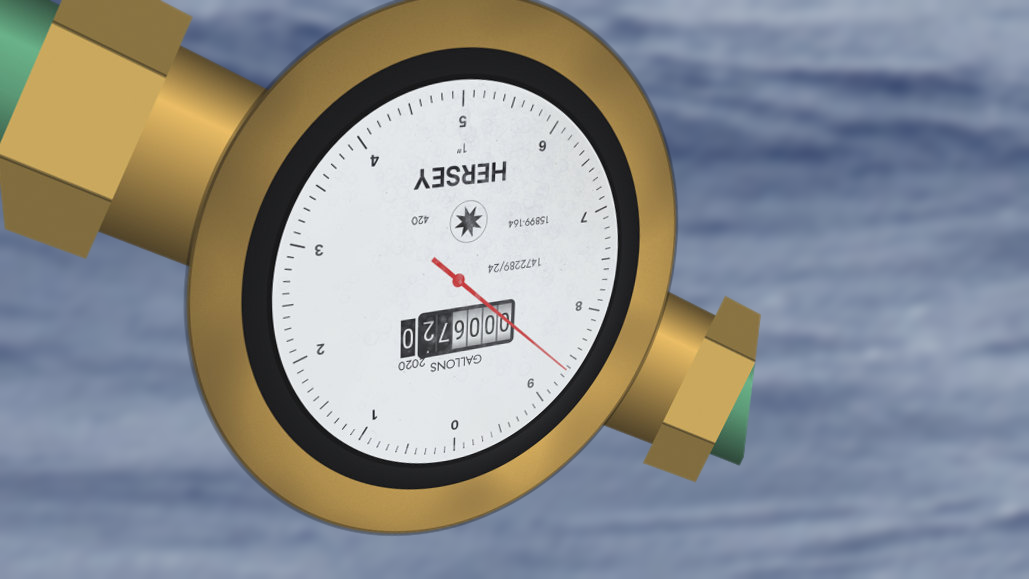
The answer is gal 6718.6
